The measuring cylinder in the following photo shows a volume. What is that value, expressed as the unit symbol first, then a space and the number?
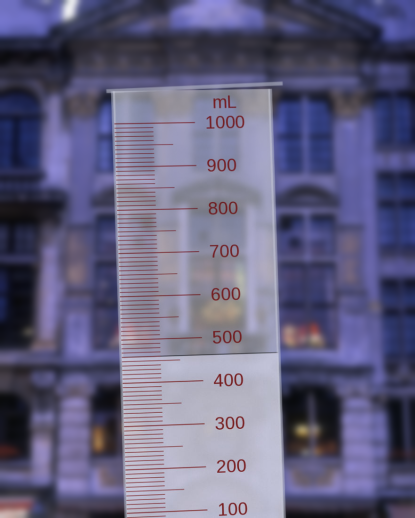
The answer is mL 460
